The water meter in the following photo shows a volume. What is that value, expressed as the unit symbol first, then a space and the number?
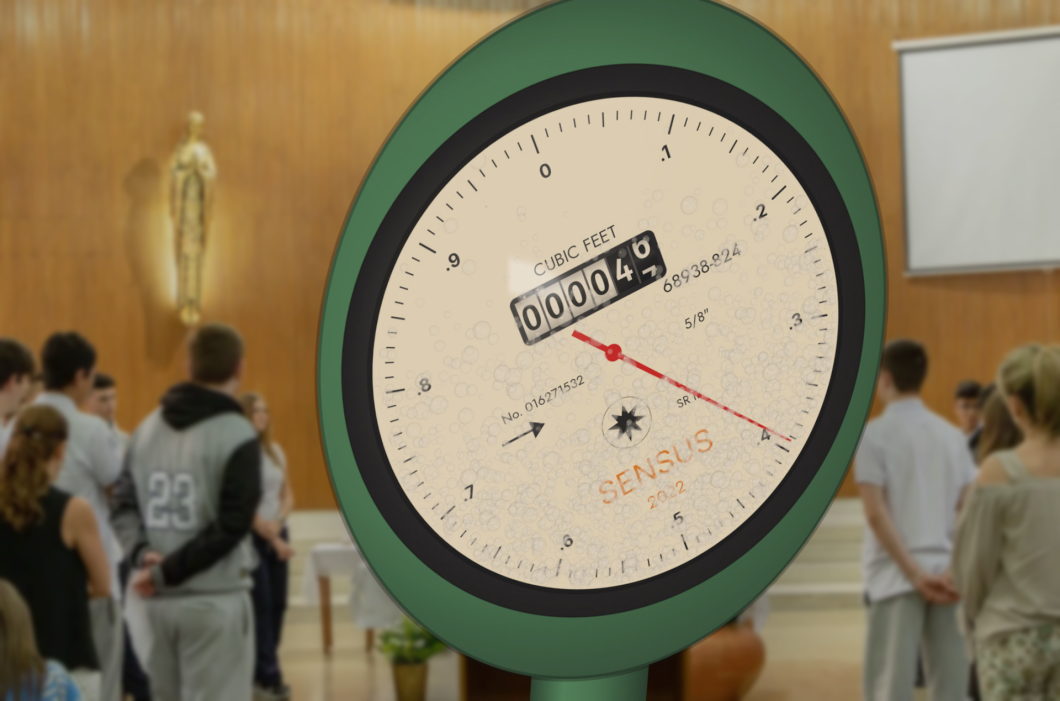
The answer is ft³ 46.39
